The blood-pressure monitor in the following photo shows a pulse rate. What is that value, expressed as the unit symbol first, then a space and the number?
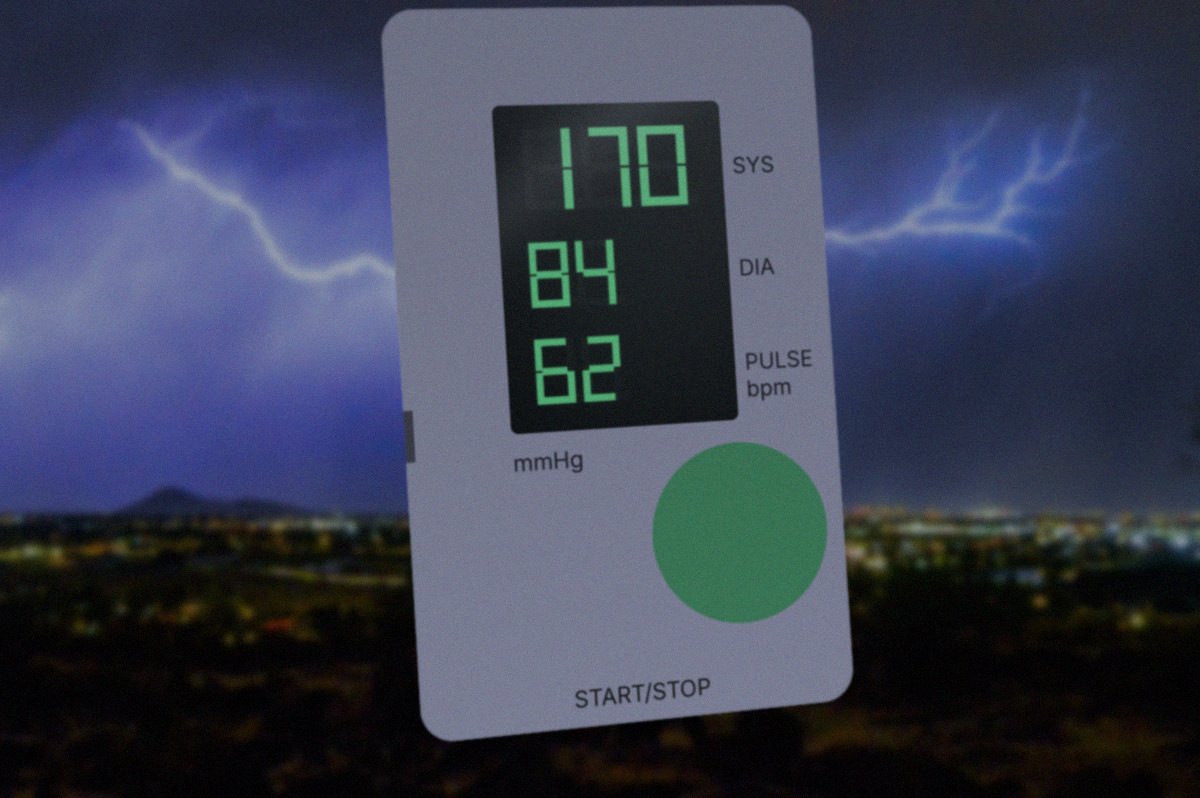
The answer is bpm 62
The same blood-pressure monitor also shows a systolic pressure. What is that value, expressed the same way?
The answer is mmHg 170
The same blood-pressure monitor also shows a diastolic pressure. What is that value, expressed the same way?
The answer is mmHg 84
